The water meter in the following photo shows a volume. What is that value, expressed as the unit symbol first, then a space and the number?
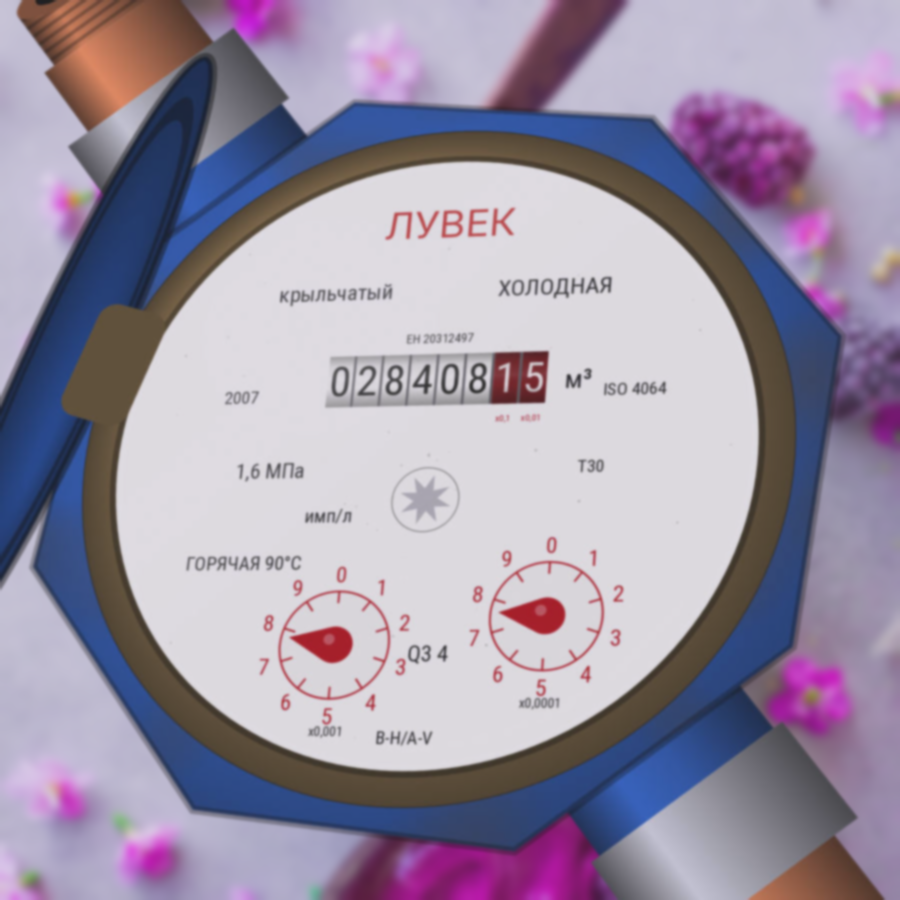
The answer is m³ 28408.1577
